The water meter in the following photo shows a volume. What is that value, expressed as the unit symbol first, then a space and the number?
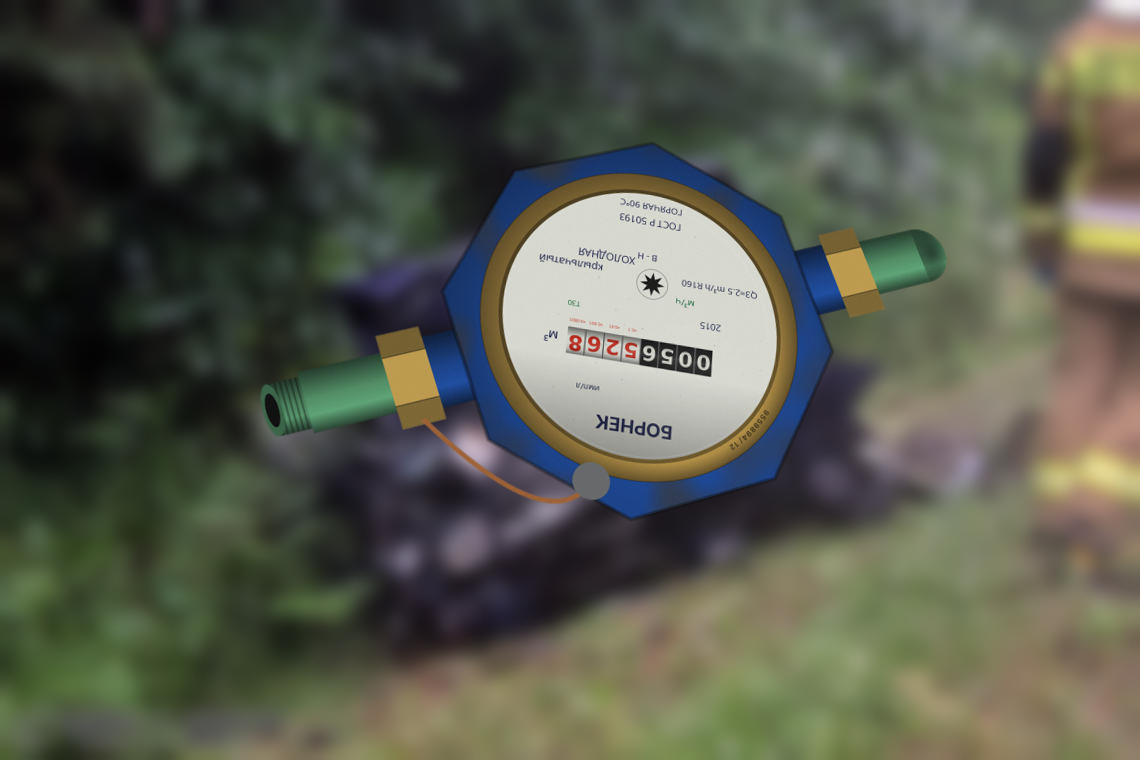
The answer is m³ 56.5268
